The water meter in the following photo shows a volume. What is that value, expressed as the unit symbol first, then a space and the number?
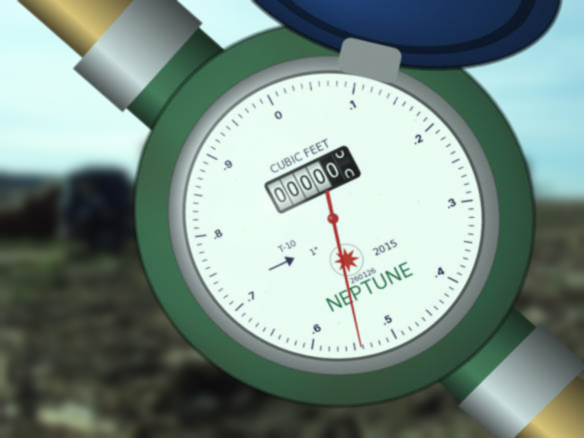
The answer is ft³ 8.54
